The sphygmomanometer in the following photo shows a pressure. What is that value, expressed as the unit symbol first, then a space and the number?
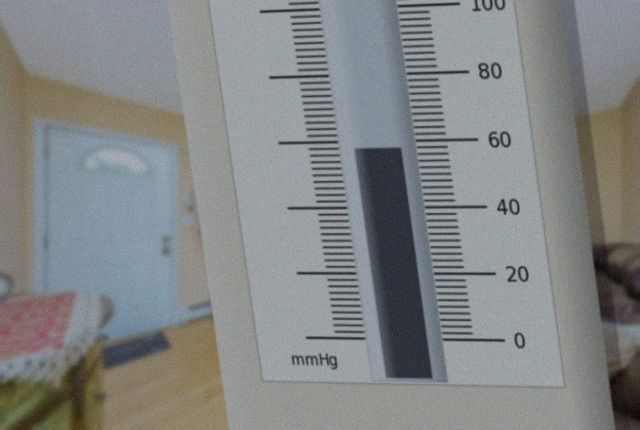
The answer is mmHg 58
